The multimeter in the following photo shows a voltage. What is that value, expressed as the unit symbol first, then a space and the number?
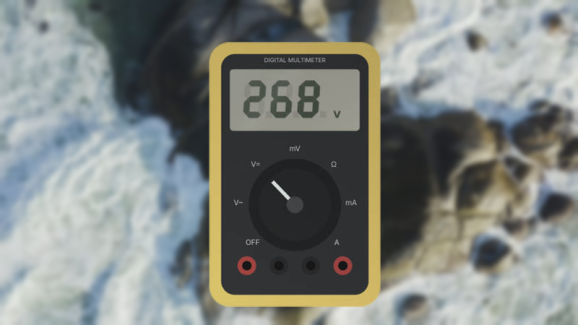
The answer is V 268
